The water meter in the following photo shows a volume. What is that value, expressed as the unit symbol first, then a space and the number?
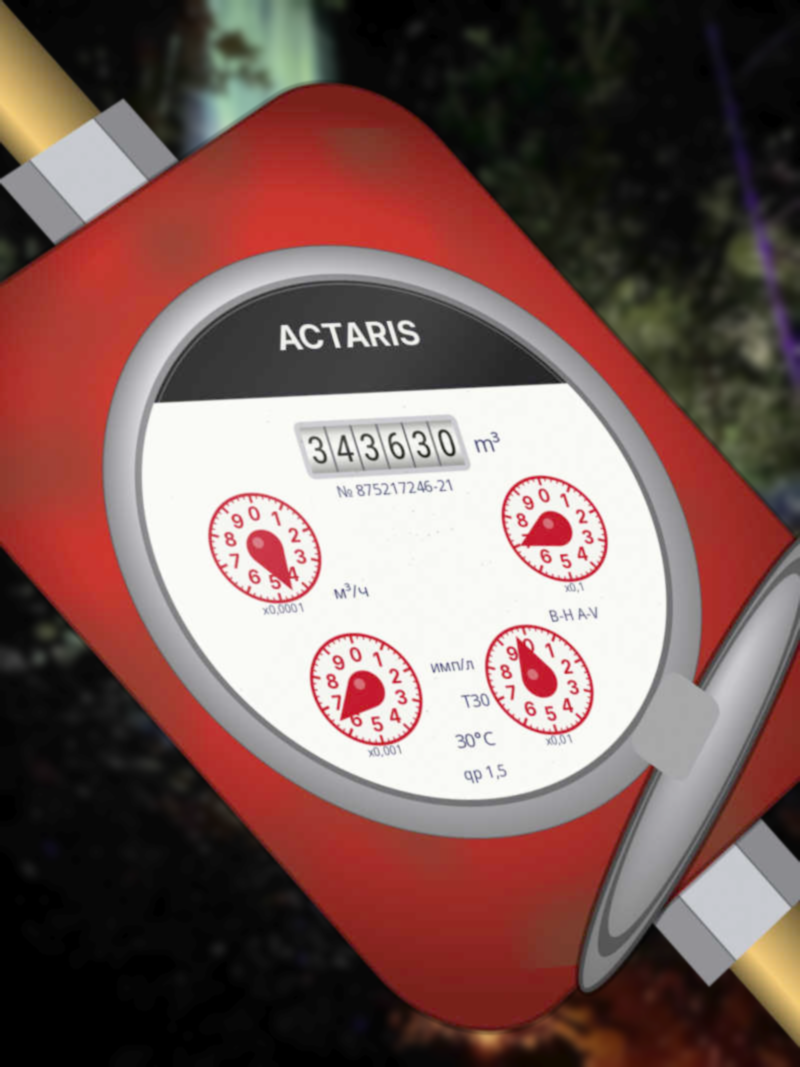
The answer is m³ 343630.6964
